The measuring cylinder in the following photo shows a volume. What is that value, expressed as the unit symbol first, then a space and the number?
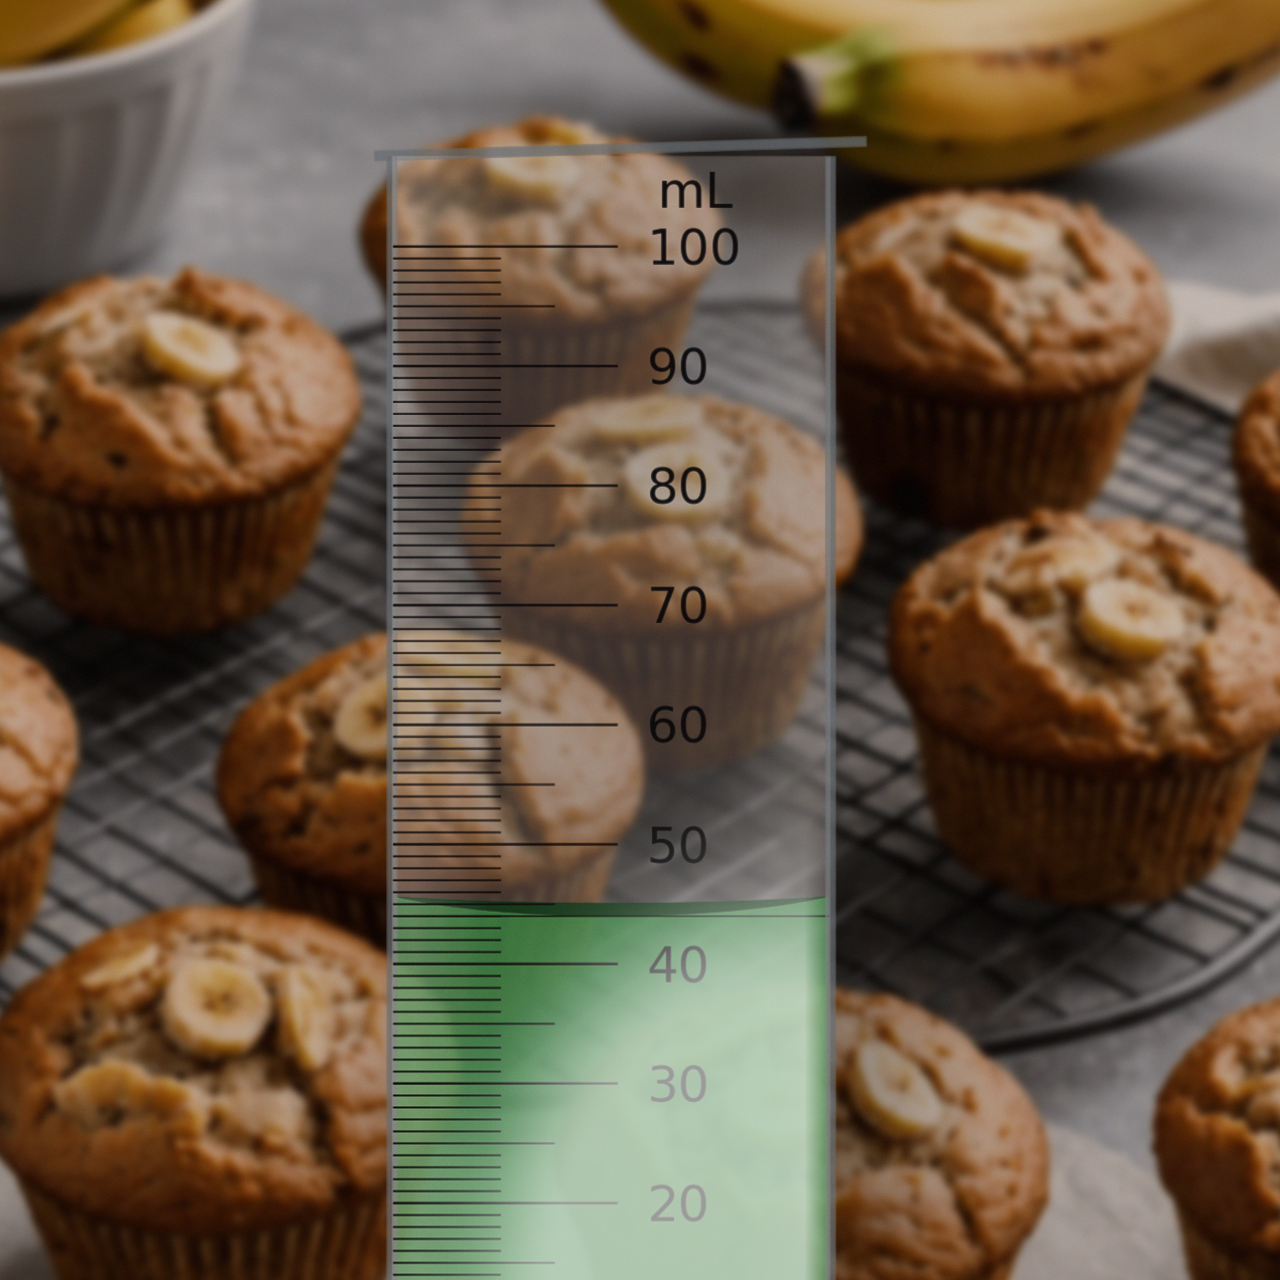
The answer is mL 44
